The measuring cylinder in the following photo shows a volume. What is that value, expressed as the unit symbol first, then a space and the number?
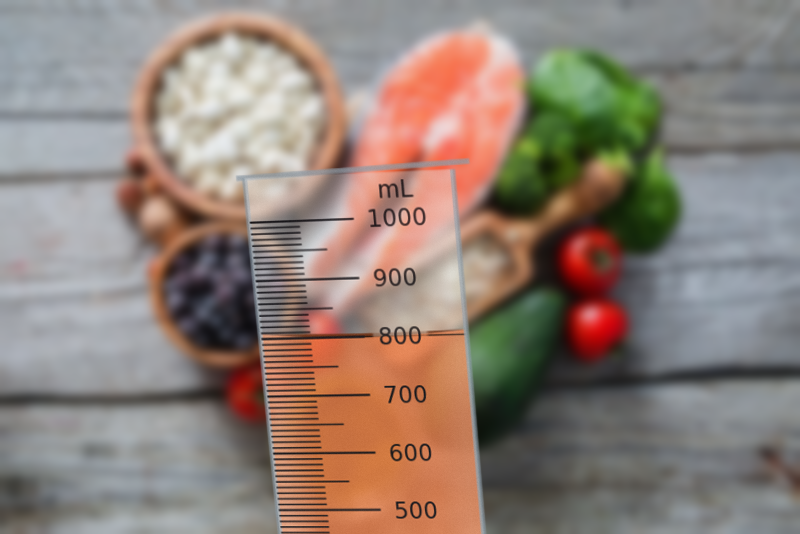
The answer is mL 800
